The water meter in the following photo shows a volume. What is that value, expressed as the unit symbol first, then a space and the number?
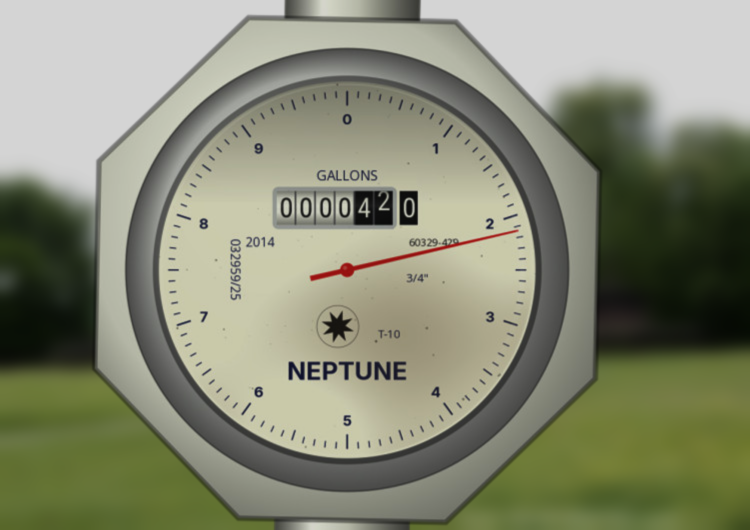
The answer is gal 422.1
